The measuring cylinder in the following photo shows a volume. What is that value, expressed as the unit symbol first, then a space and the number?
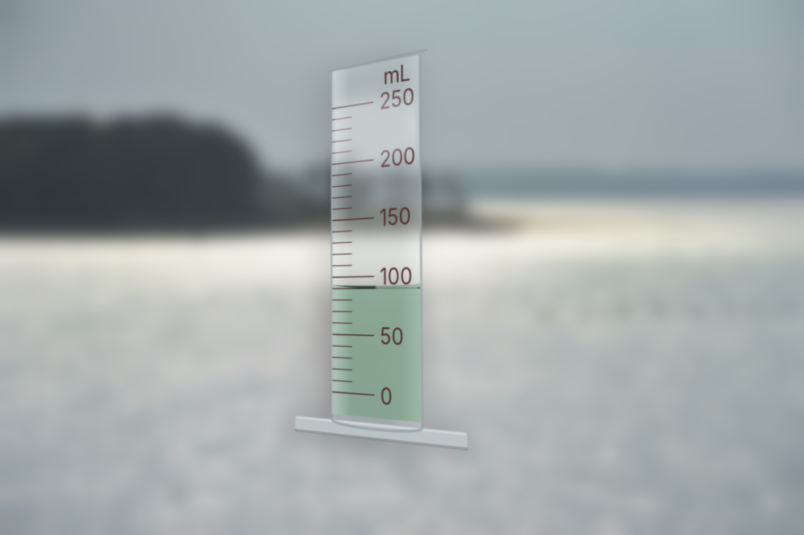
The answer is mL 90
